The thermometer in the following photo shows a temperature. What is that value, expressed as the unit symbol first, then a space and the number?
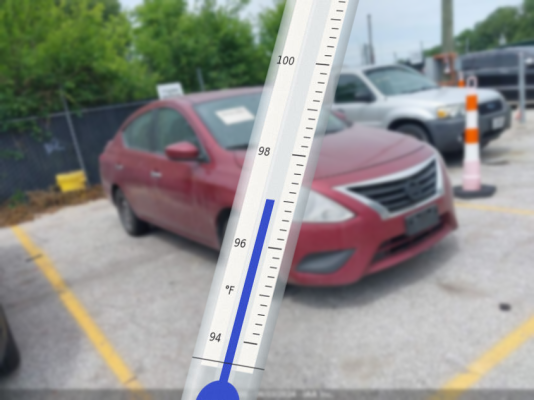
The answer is °F 97
